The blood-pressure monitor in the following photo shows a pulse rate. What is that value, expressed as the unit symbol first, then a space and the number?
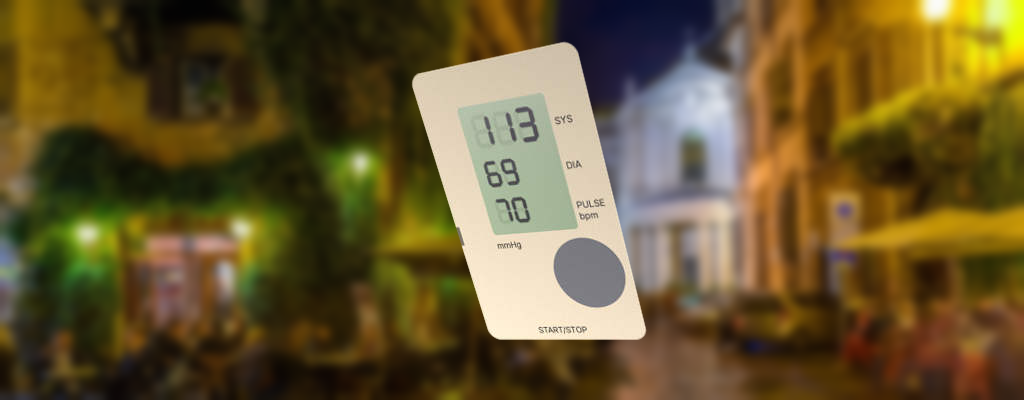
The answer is bpm 70
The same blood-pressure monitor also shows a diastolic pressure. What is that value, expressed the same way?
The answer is mmHg 69
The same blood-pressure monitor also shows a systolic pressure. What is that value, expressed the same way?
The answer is mmHg 113
